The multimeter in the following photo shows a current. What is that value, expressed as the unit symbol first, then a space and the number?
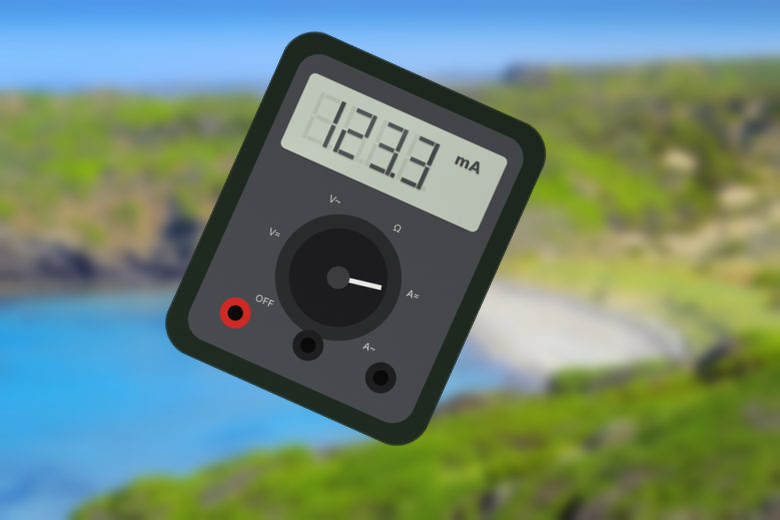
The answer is mA 123.3
